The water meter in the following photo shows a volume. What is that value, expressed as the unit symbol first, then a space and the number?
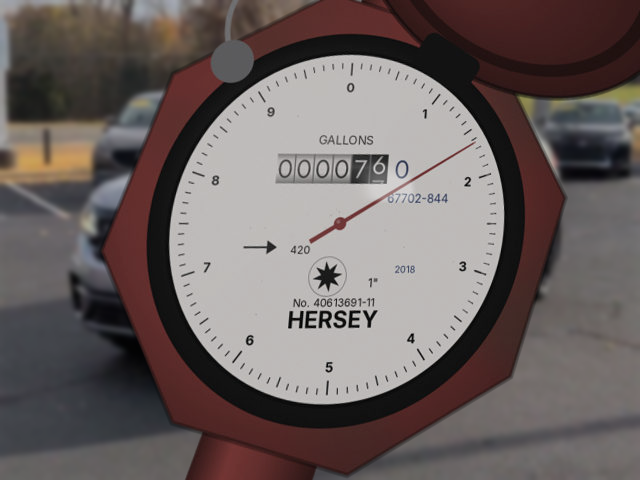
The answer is gal 761.6
